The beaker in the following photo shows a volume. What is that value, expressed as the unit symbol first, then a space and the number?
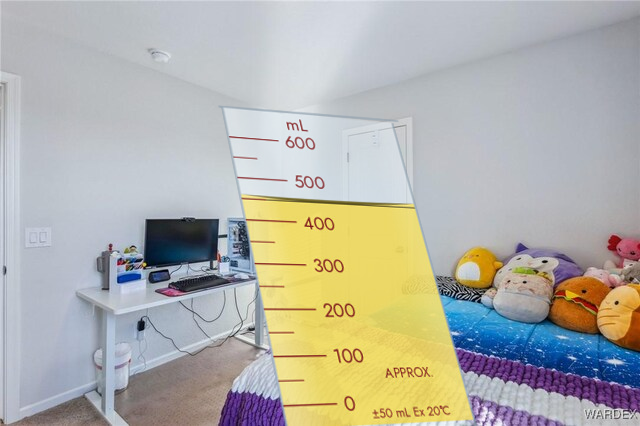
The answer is mL 450
